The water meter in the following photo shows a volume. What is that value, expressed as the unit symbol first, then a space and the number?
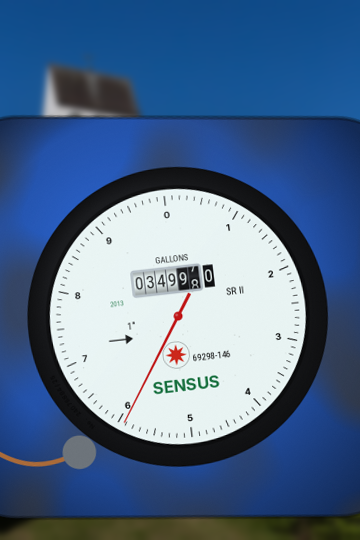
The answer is gal 349975.9
